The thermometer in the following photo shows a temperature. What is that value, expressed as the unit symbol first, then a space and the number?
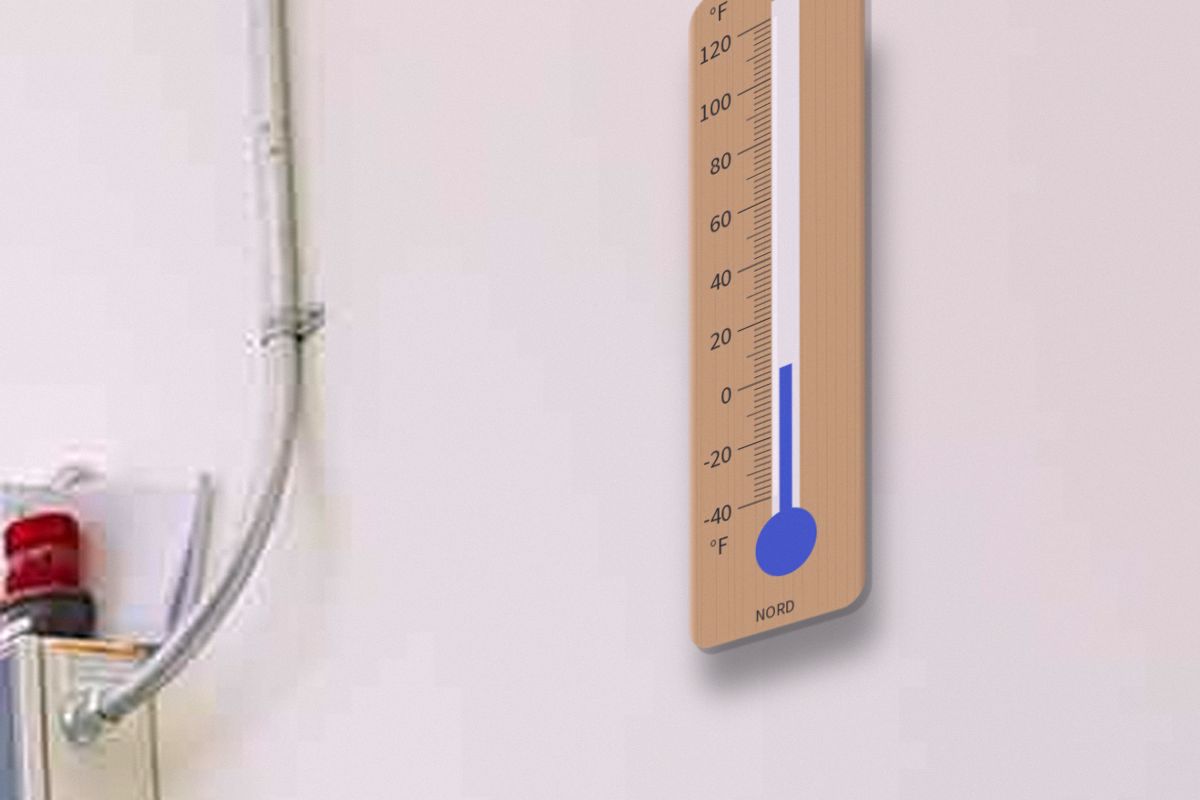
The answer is °F 2
